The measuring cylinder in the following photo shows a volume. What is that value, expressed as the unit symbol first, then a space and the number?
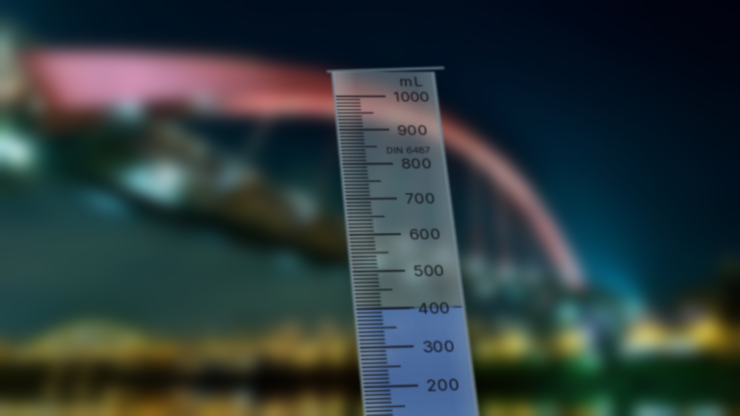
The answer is mL 400
